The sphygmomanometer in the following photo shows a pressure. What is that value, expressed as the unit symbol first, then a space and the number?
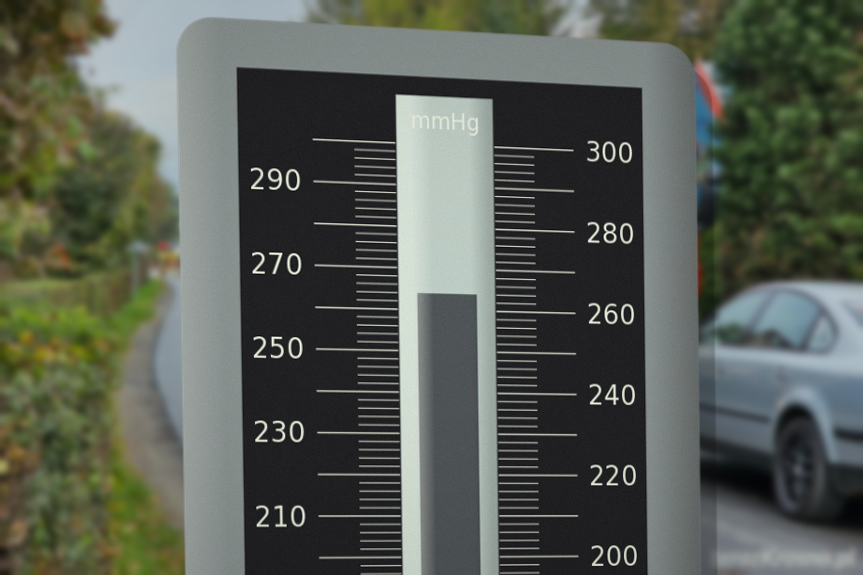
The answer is mmHg 264
